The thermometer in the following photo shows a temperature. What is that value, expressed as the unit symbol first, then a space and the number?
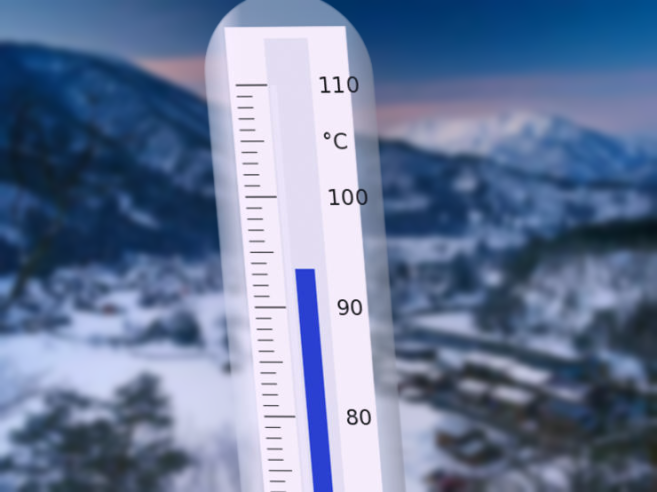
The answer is °C 93.5
